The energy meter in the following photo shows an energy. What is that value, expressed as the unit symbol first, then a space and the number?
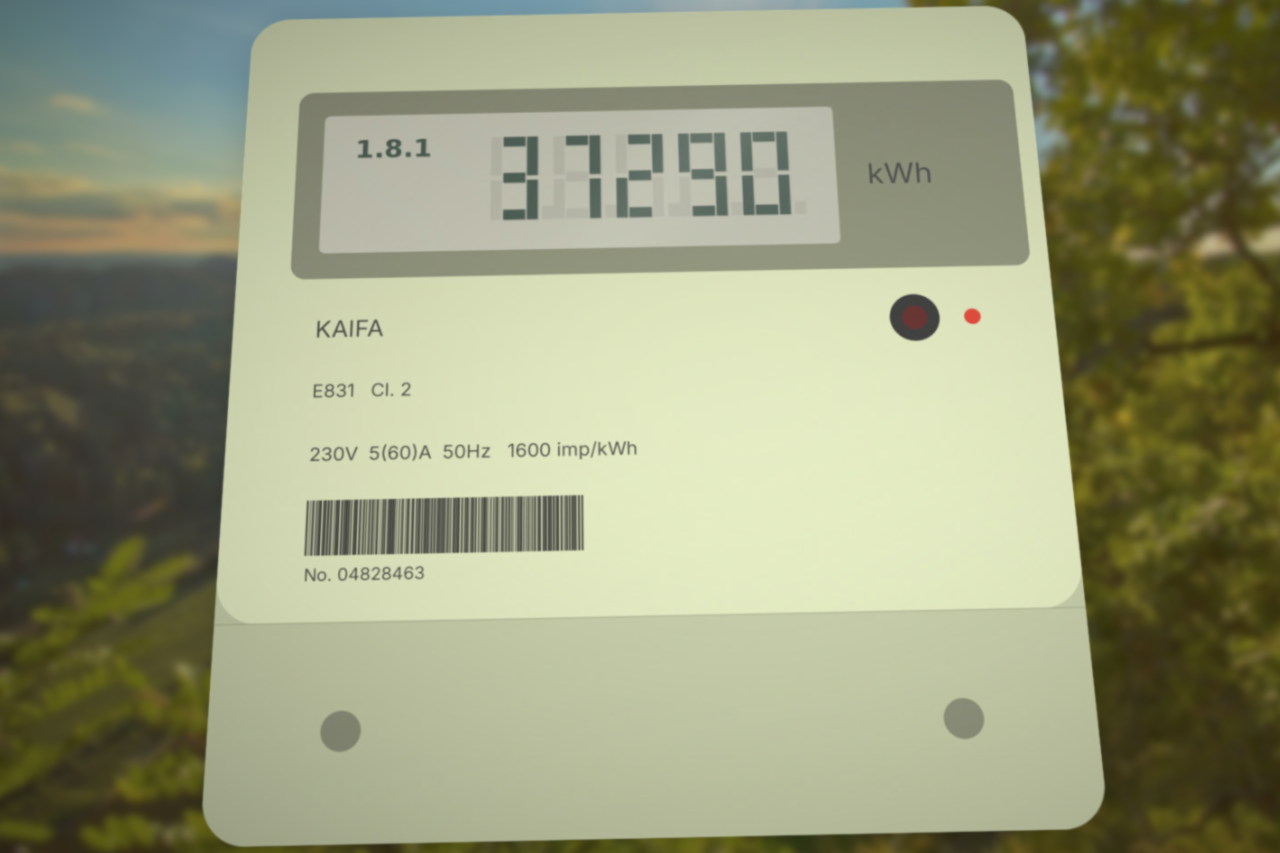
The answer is kWh 37290
